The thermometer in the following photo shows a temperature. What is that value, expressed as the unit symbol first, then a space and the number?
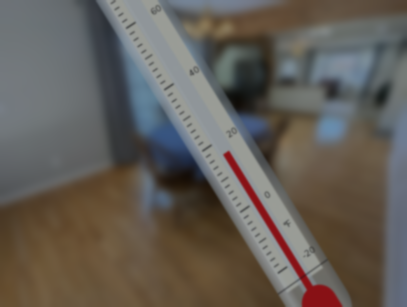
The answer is °F 16
